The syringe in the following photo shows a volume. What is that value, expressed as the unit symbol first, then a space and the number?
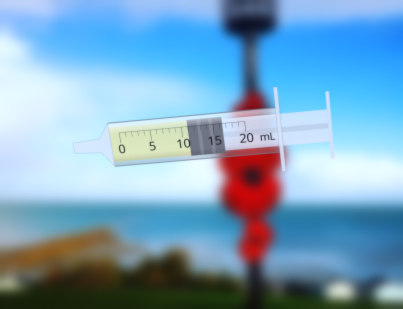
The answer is mL 11
